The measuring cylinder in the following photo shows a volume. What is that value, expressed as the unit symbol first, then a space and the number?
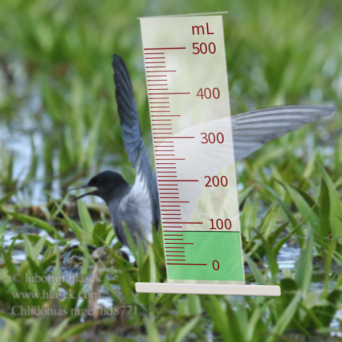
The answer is mL 80
